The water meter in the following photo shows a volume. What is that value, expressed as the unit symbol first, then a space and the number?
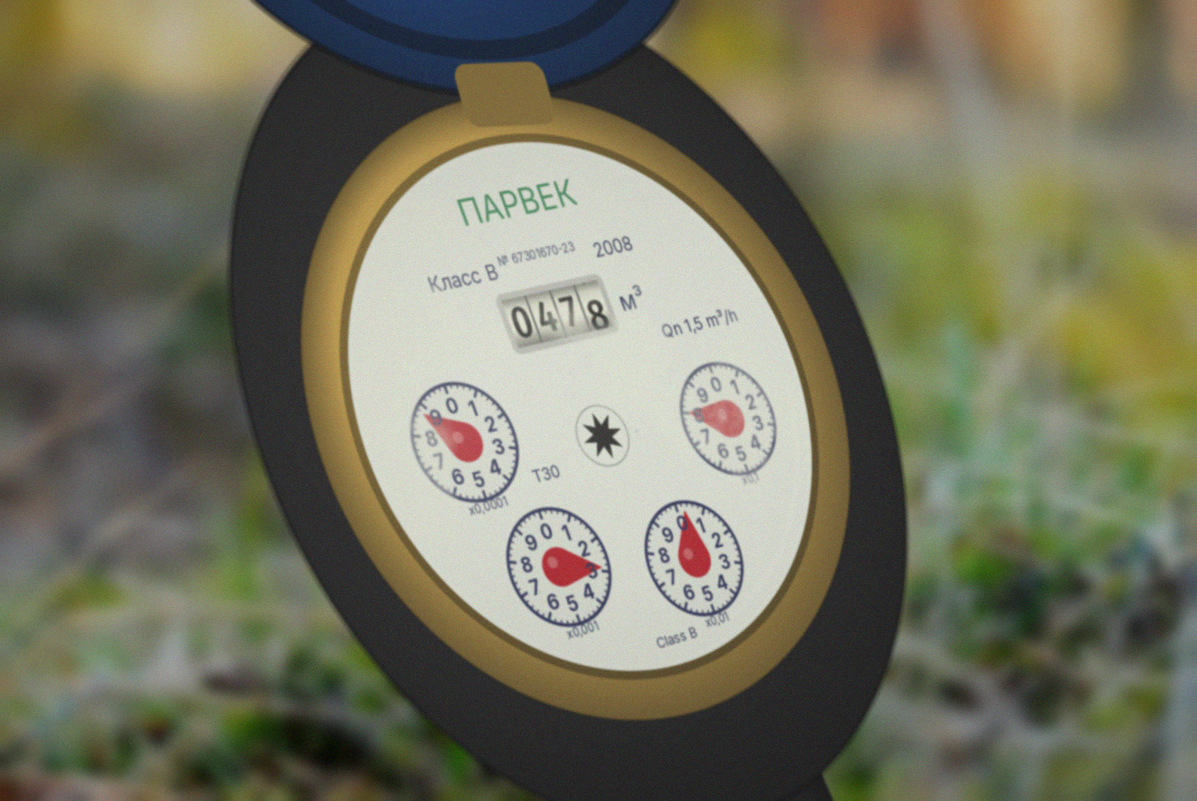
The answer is m³ 477.8028
